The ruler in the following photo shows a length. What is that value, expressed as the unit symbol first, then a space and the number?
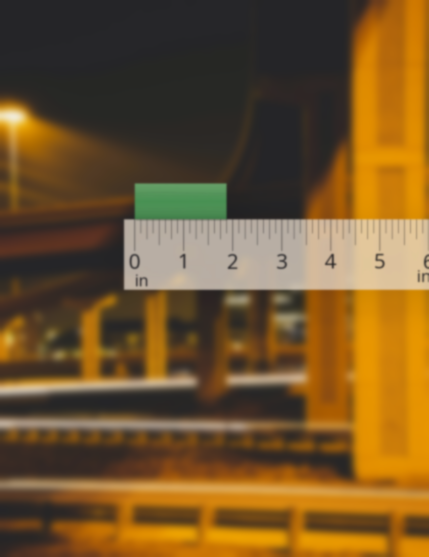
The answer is in 1.875
